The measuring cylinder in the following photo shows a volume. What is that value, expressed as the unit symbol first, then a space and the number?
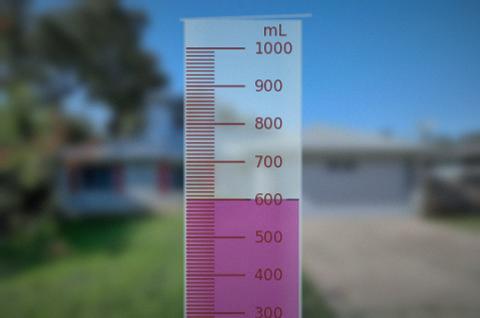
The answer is mL 600
